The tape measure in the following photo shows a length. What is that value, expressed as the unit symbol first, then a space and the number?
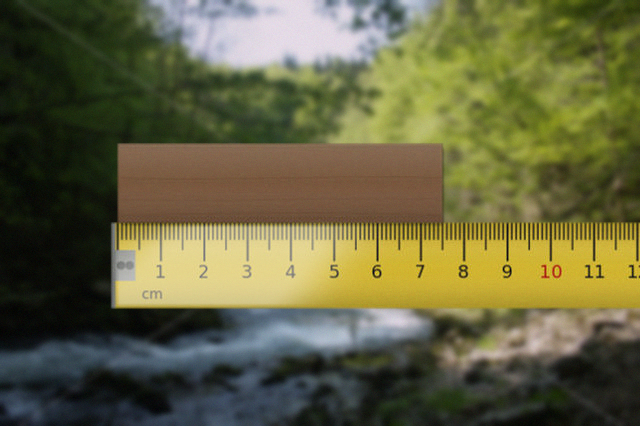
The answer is cm 7.5
